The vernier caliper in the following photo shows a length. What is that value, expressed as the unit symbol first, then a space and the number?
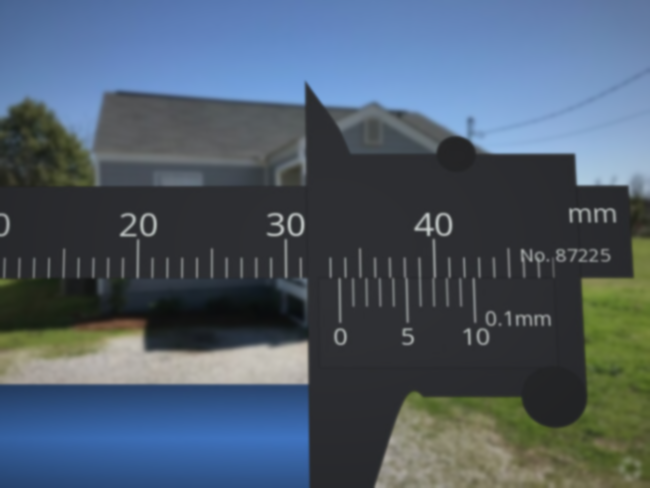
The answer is mm 33.6
